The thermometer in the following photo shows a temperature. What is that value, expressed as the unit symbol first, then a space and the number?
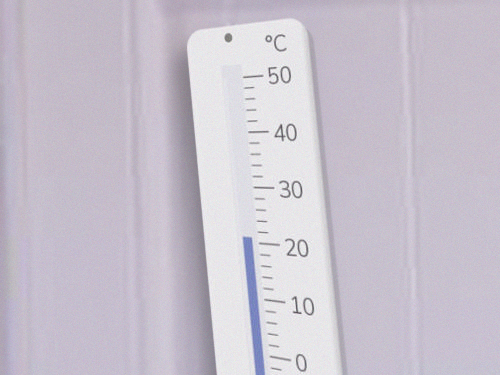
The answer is °C 21
